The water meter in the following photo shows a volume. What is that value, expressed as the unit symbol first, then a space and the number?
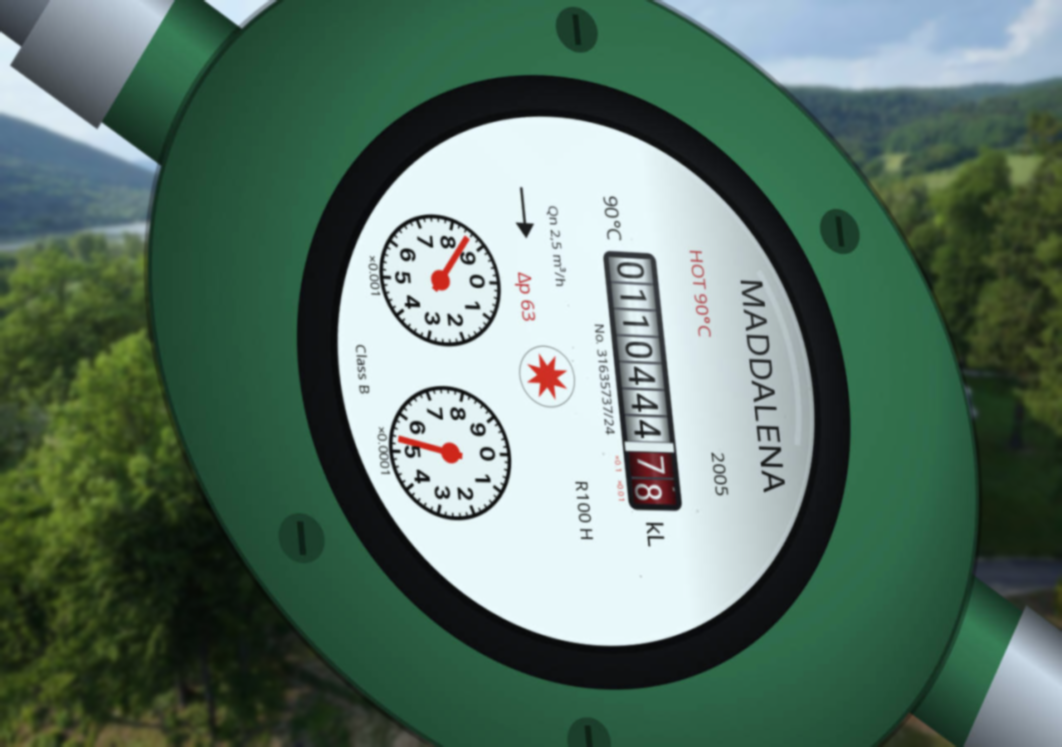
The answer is kL 110444.7785
